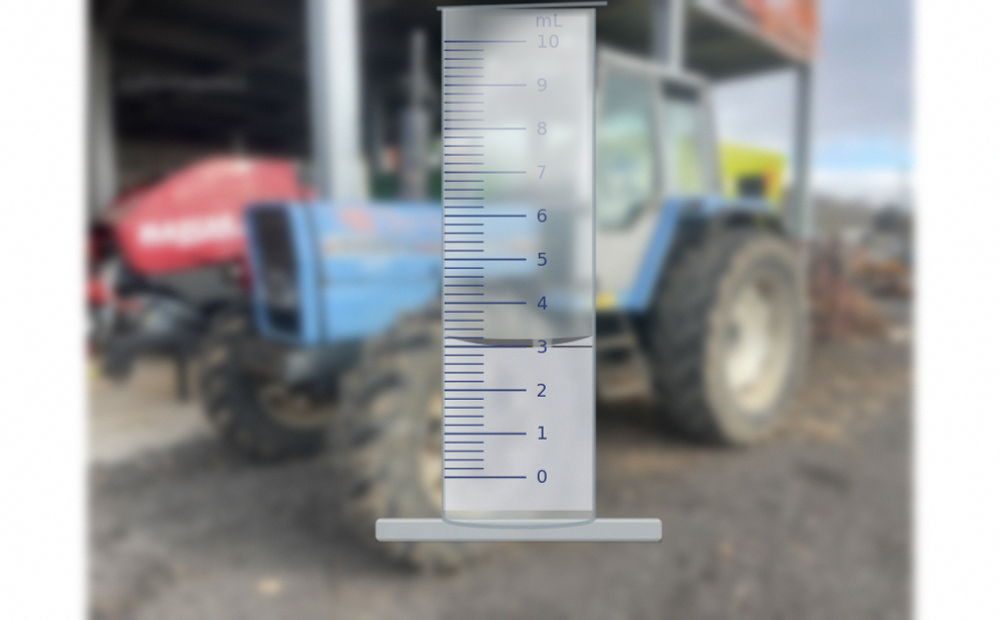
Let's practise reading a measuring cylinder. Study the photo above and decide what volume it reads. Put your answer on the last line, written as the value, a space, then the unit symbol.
3 mL
